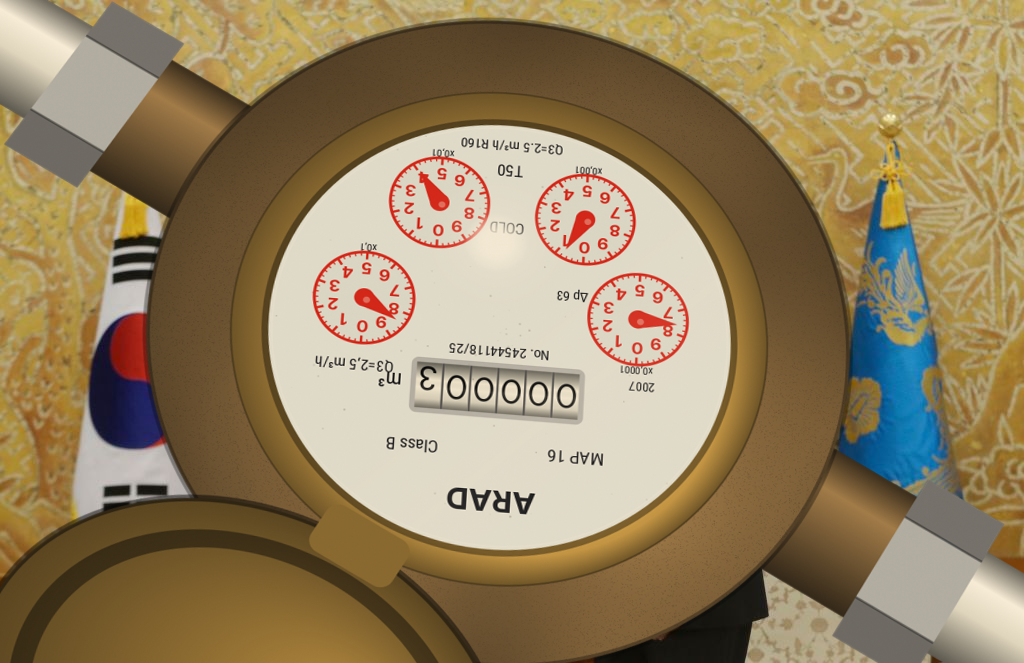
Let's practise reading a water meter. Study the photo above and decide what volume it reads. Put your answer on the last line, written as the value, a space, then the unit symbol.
2.8407 m³
